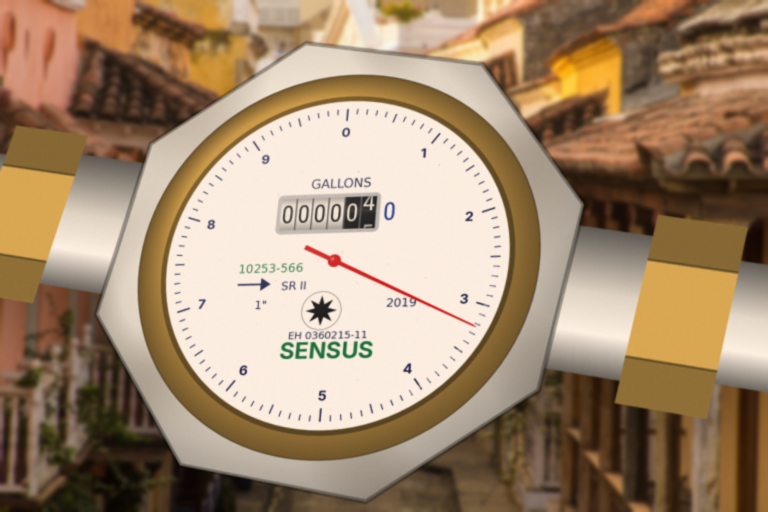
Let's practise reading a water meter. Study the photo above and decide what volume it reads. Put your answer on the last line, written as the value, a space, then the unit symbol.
43.2 gal
